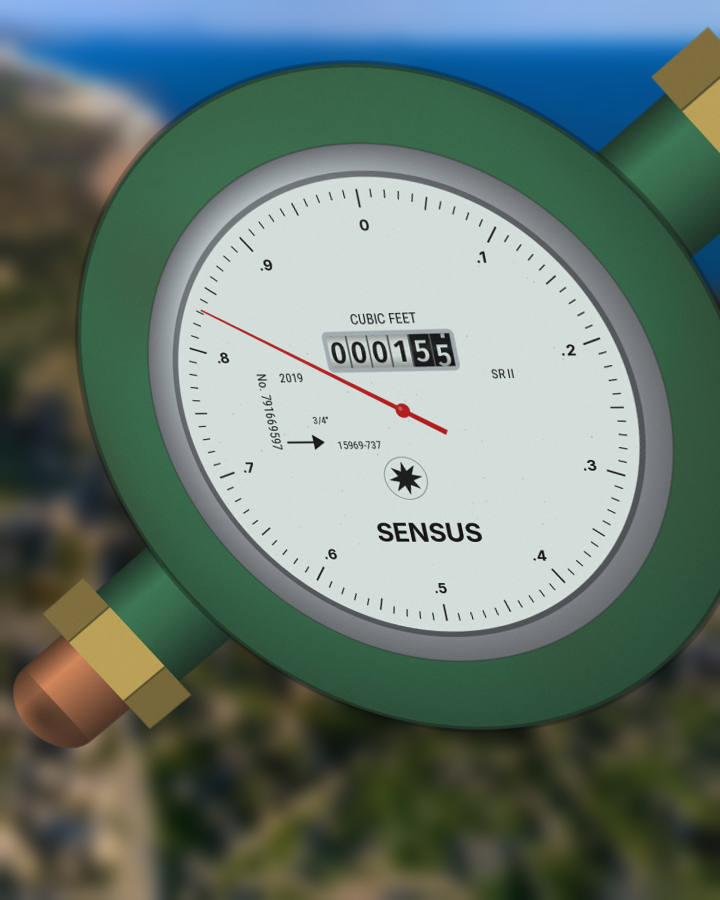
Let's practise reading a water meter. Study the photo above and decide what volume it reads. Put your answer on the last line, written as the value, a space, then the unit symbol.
154.83 ft³
